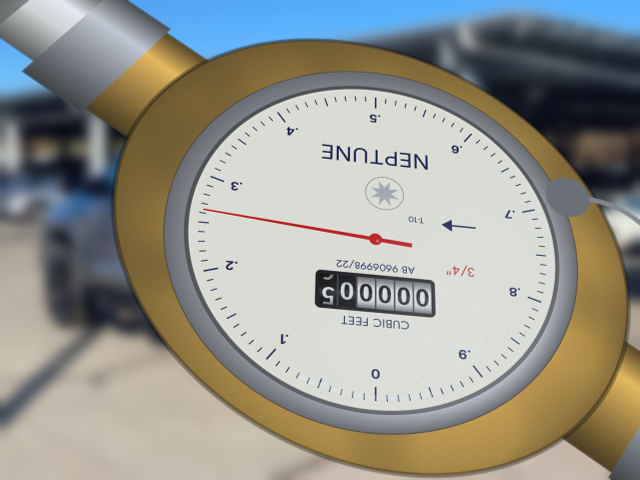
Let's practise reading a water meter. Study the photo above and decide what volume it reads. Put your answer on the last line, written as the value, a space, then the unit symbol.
5.26 ft³
